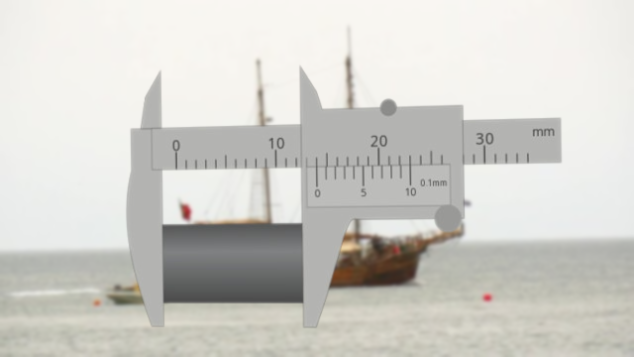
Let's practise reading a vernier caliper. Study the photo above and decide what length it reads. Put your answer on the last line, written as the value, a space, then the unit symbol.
14.0 mm
